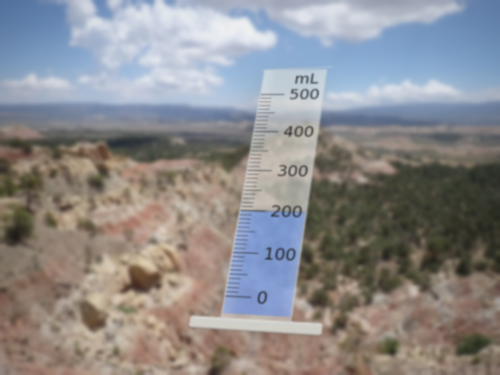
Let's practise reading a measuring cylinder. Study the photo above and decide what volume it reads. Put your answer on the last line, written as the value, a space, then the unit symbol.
200 mL
